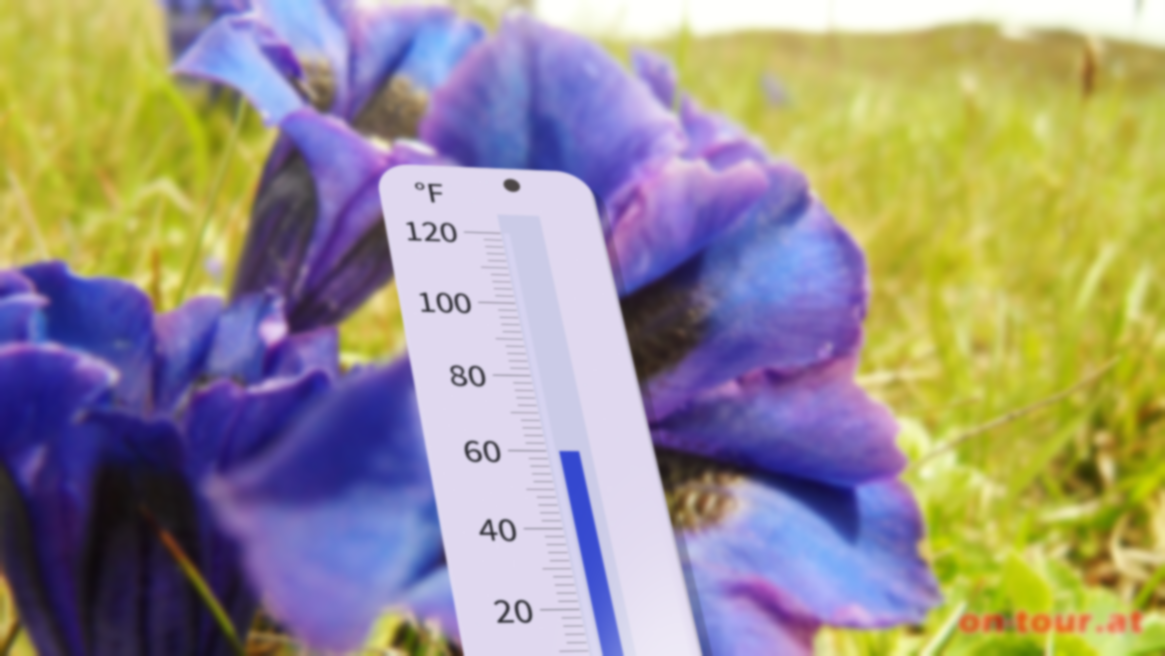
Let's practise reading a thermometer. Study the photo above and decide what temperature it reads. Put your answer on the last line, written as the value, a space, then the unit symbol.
60 °F
